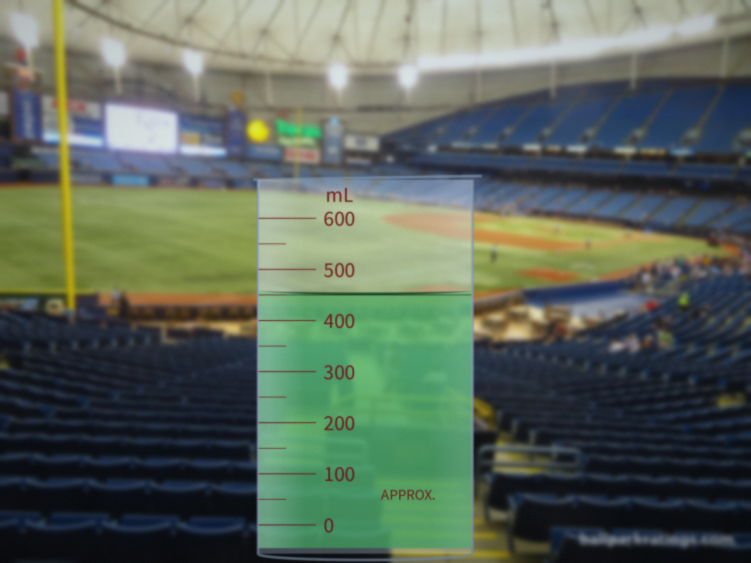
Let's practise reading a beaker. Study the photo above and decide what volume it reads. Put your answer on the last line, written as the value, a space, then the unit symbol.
450 mL
